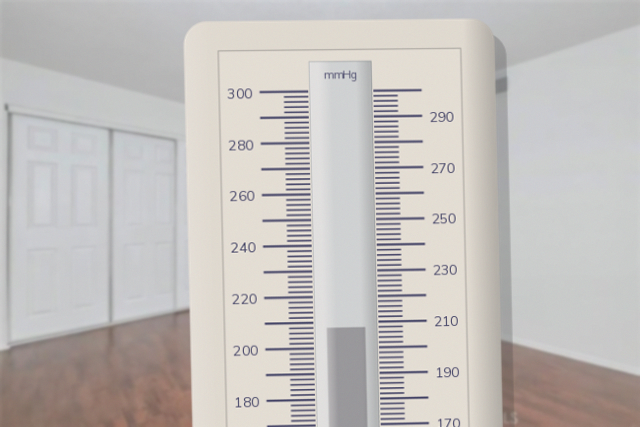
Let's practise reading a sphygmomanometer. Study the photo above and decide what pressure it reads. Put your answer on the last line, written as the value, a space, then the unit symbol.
208 mmHg
